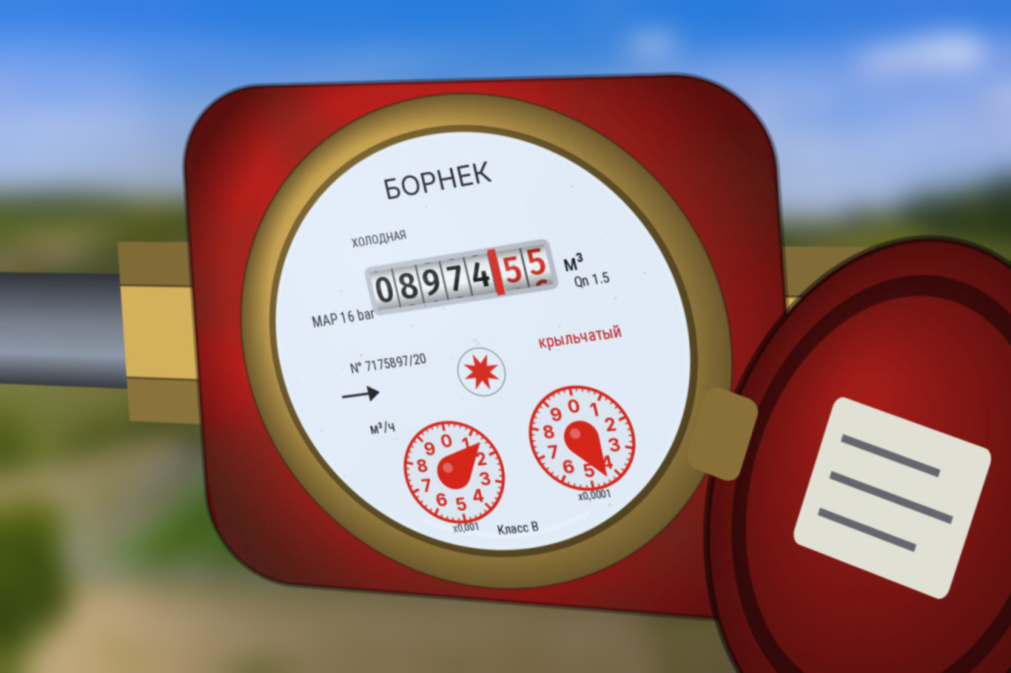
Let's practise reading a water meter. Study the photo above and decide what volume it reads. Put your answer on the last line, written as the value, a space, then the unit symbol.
8974.5514 m³
